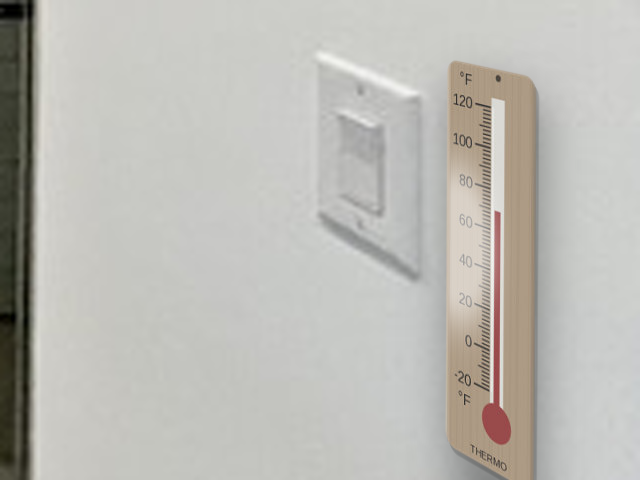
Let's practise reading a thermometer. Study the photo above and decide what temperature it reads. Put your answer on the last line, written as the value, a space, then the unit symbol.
70 °F
